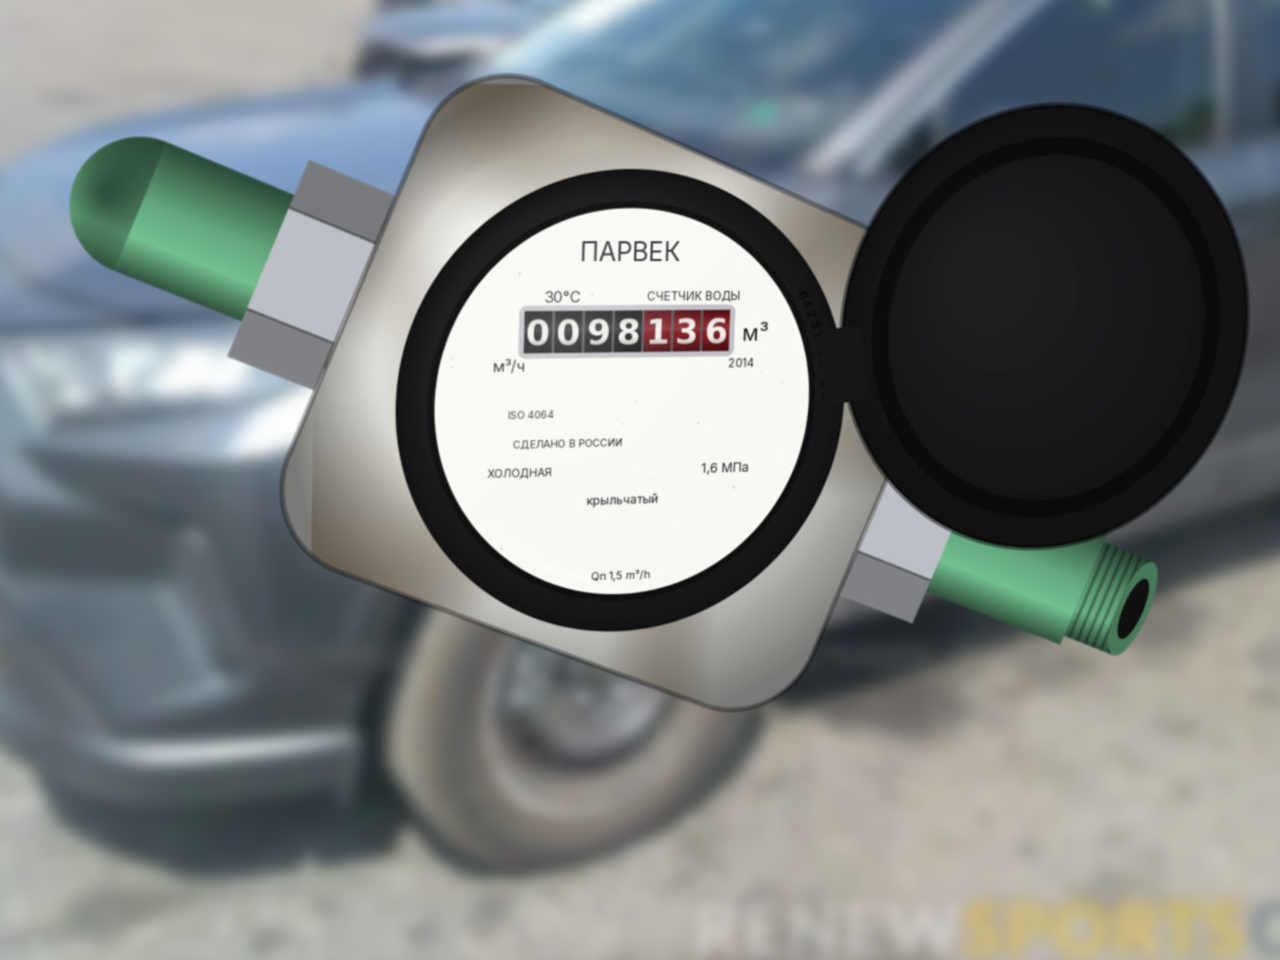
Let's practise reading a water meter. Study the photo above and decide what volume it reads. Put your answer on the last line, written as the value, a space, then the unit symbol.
98.136 m³
